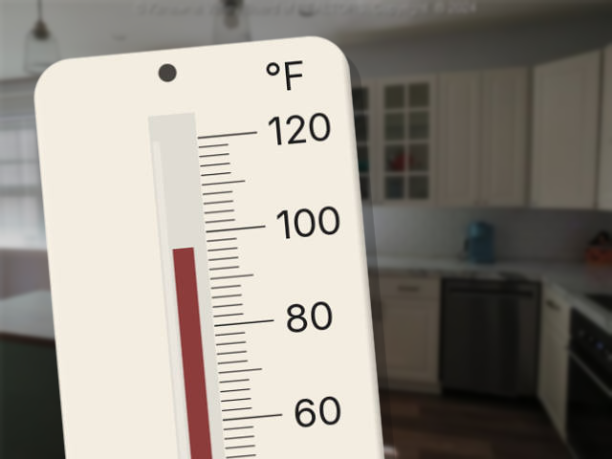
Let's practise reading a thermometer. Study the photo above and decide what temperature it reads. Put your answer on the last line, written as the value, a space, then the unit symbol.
97 °F
